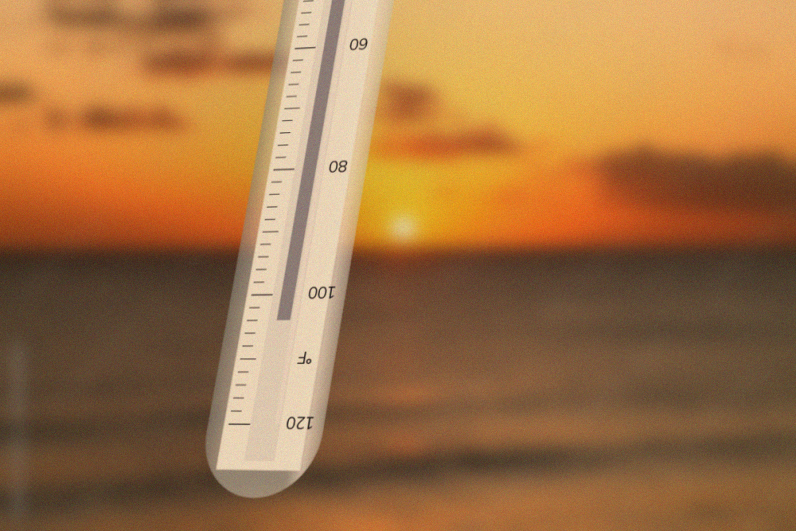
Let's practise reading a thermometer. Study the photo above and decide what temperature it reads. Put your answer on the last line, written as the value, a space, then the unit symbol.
104 °F
